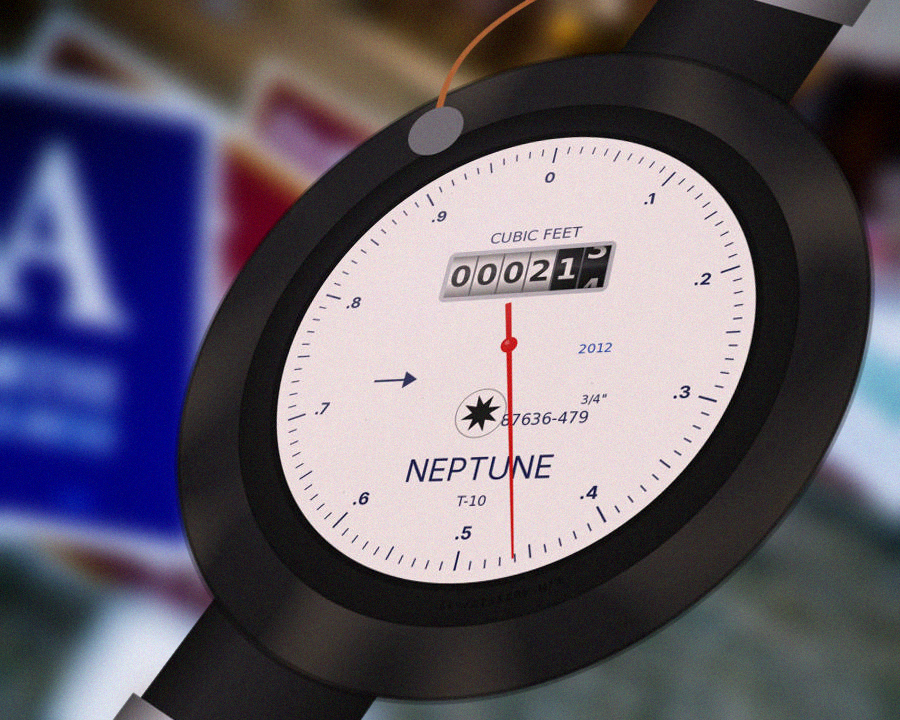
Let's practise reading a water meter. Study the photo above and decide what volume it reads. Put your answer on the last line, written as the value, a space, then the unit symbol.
213.46 ft³
